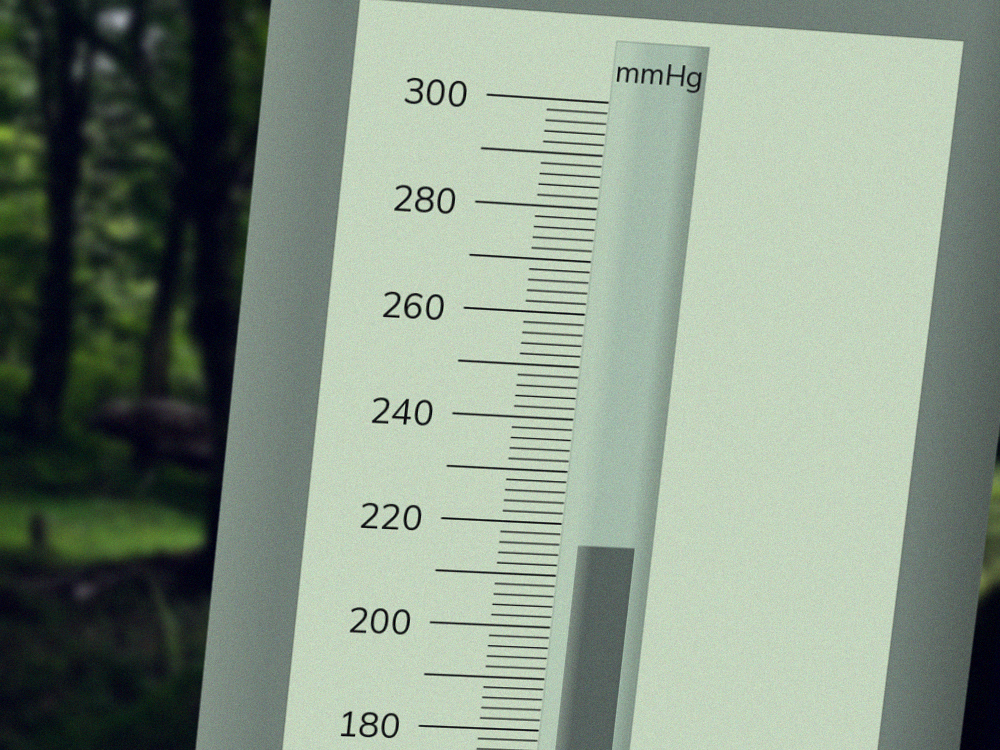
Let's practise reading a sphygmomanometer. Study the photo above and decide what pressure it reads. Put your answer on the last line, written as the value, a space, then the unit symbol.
216 mmHg
